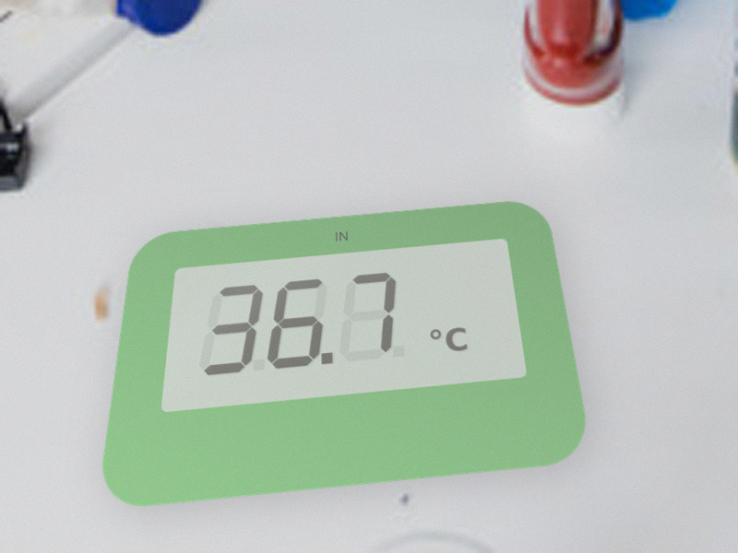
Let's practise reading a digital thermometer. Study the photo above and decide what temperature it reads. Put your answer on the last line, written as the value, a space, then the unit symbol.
36.7 °C
